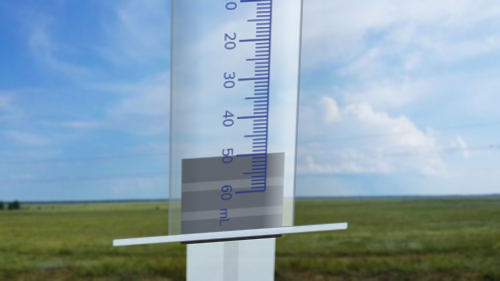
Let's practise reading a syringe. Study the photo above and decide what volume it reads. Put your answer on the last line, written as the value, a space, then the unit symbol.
50 mL
